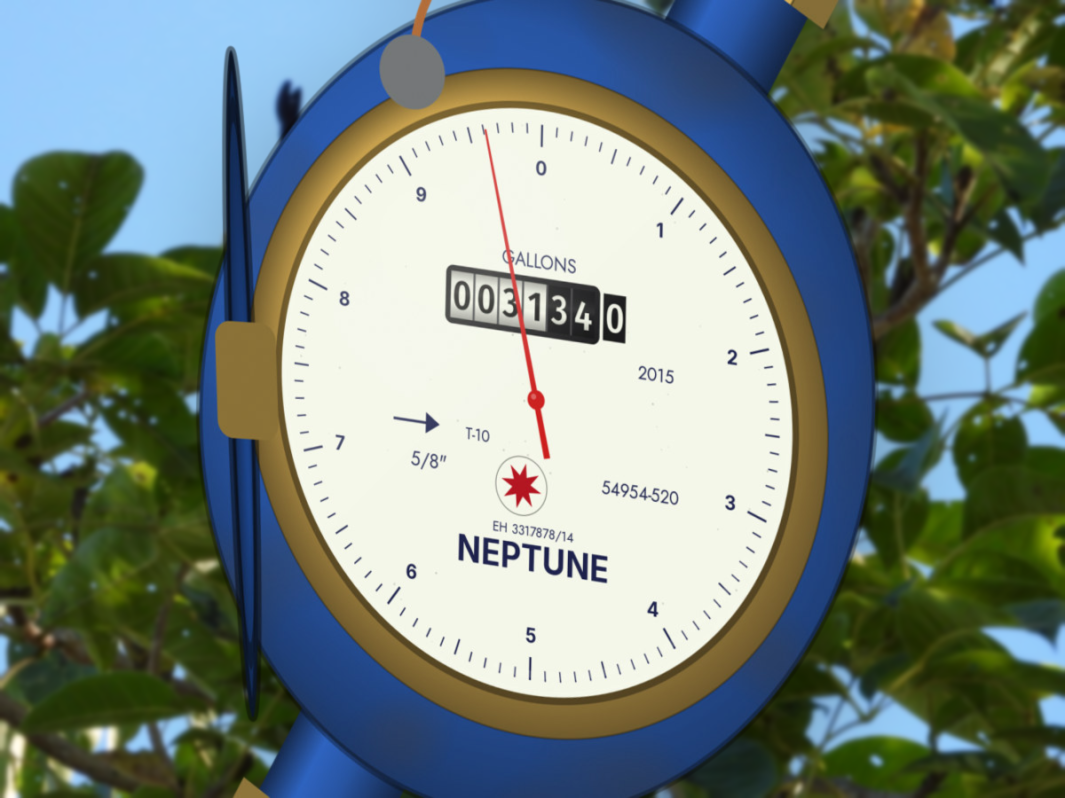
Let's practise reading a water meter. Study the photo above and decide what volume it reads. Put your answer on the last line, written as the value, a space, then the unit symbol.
31339.6 gal
